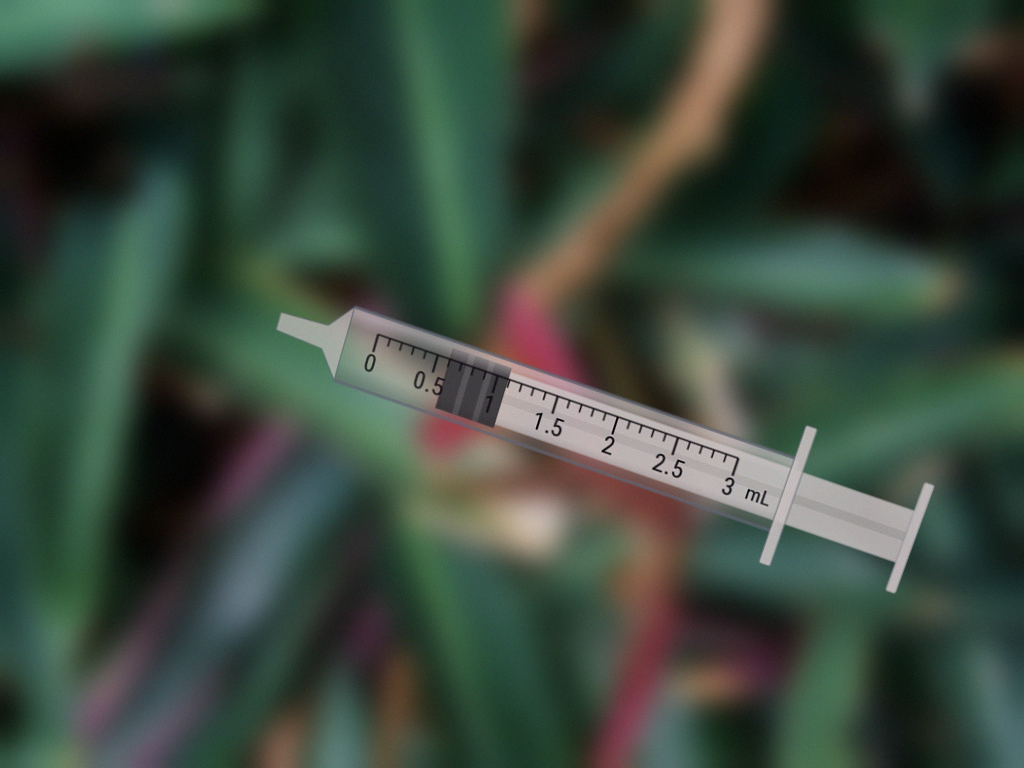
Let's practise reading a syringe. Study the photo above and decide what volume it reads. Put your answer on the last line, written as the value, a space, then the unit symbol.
0.6 mL
